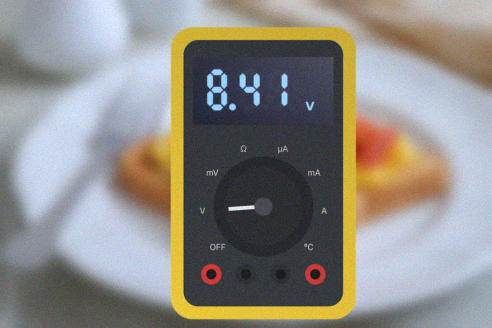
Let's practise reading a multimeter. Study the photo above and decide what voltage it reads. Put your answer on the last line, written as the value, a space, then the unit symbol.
8.41 V
